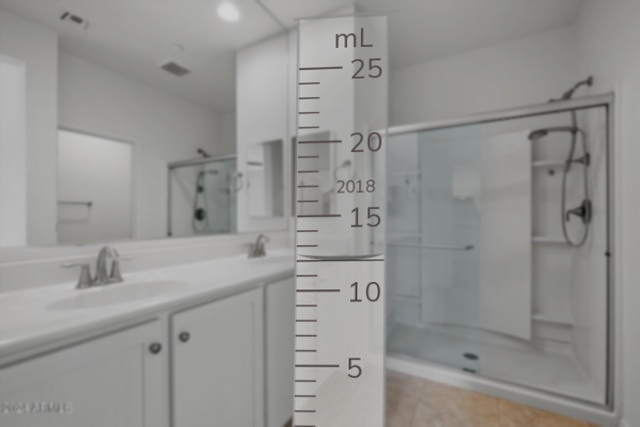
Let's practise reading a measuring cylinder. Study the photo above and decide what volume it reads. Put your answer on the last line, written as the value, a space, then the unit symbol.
12 mL
